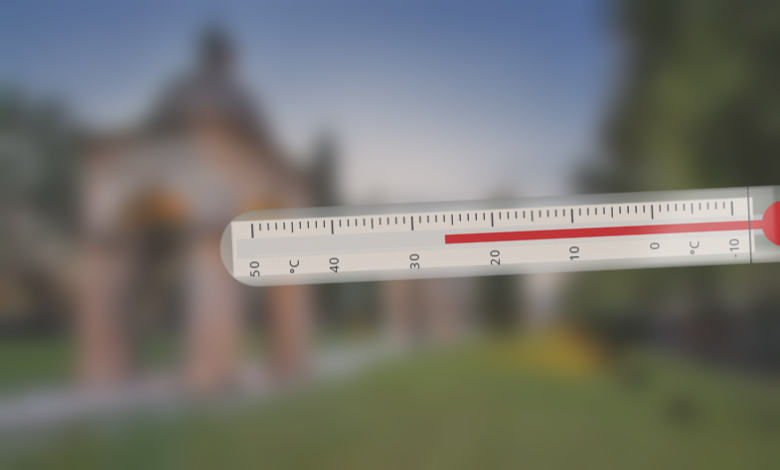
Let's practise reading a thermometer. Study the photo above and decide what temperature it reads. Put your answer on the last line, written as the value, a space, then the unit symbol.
26 °C
